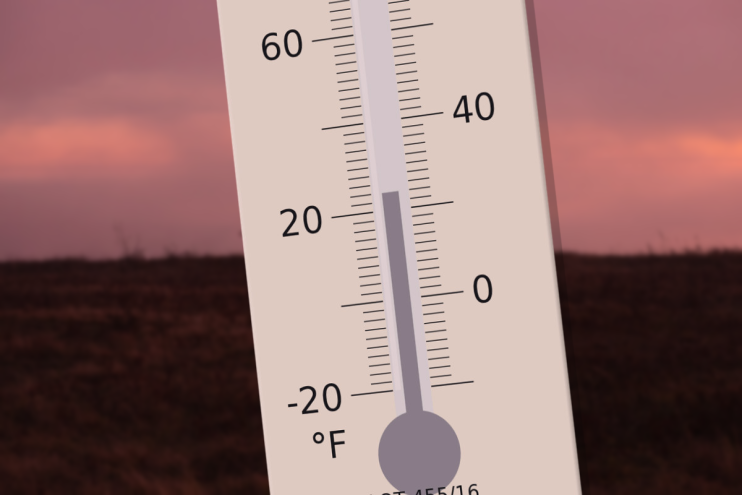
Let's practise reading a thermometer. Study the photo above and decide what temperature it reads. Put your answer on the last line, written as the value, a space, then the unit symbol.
24 °F
